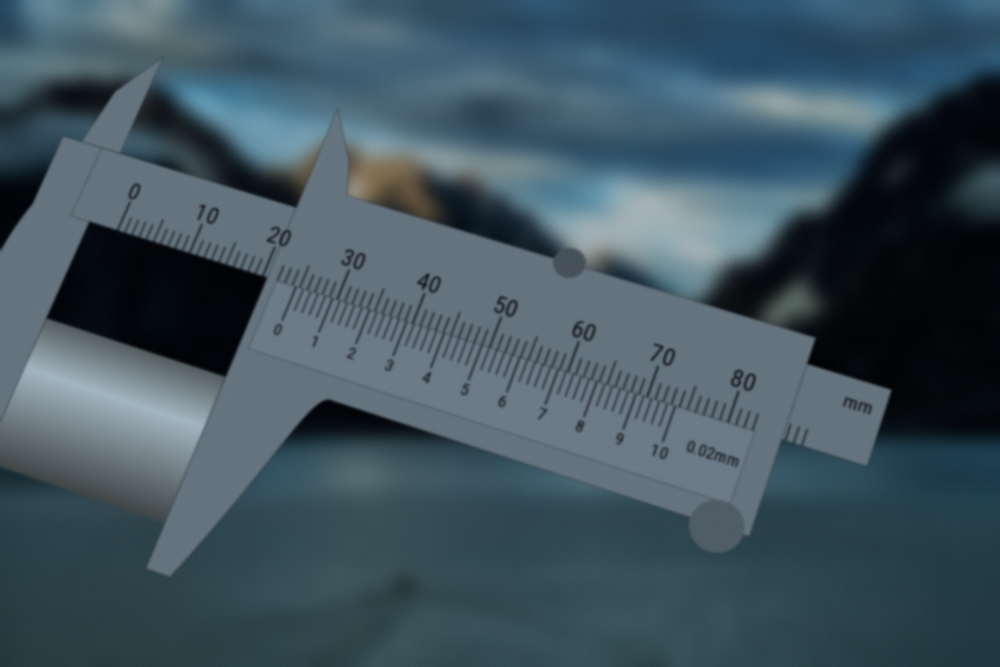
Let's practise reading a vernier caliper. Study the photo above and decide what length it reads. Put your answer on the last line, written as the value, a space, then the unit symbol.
24.5 mm
